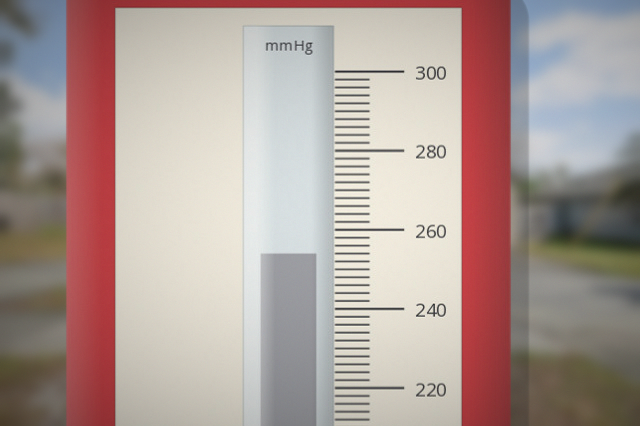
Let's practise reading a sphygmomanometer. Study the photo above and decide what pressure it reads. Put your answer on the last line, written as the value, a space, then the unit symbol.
254 mmHg
